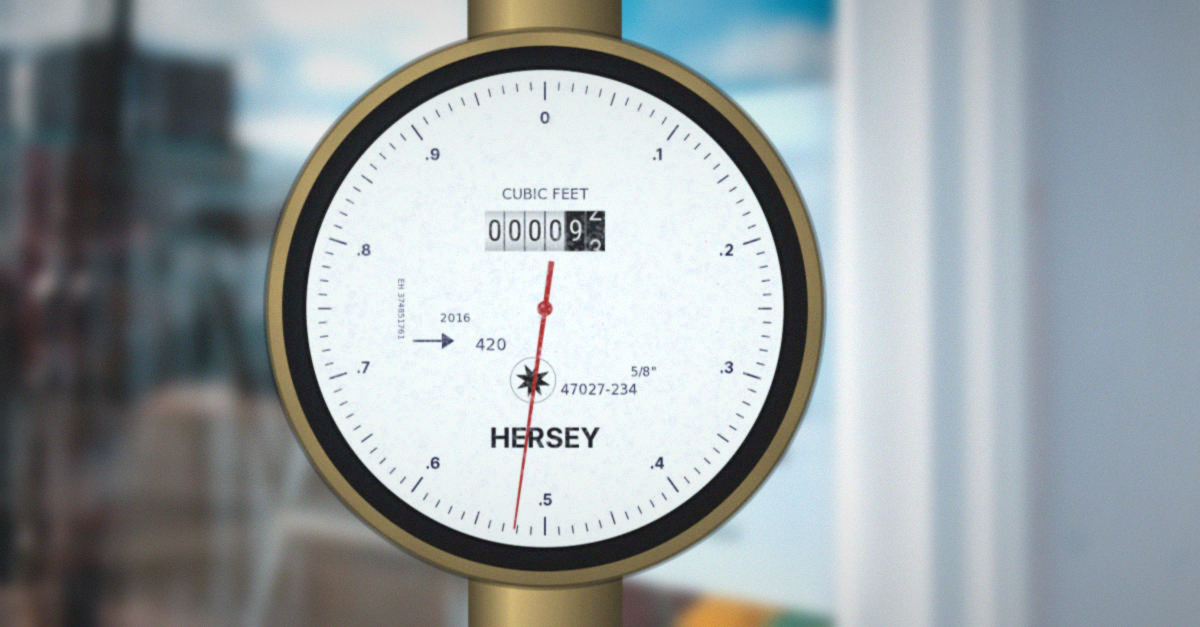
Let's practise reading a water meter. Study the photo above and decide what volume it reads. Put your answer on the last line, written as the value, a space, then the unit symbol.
92.52 ft³
